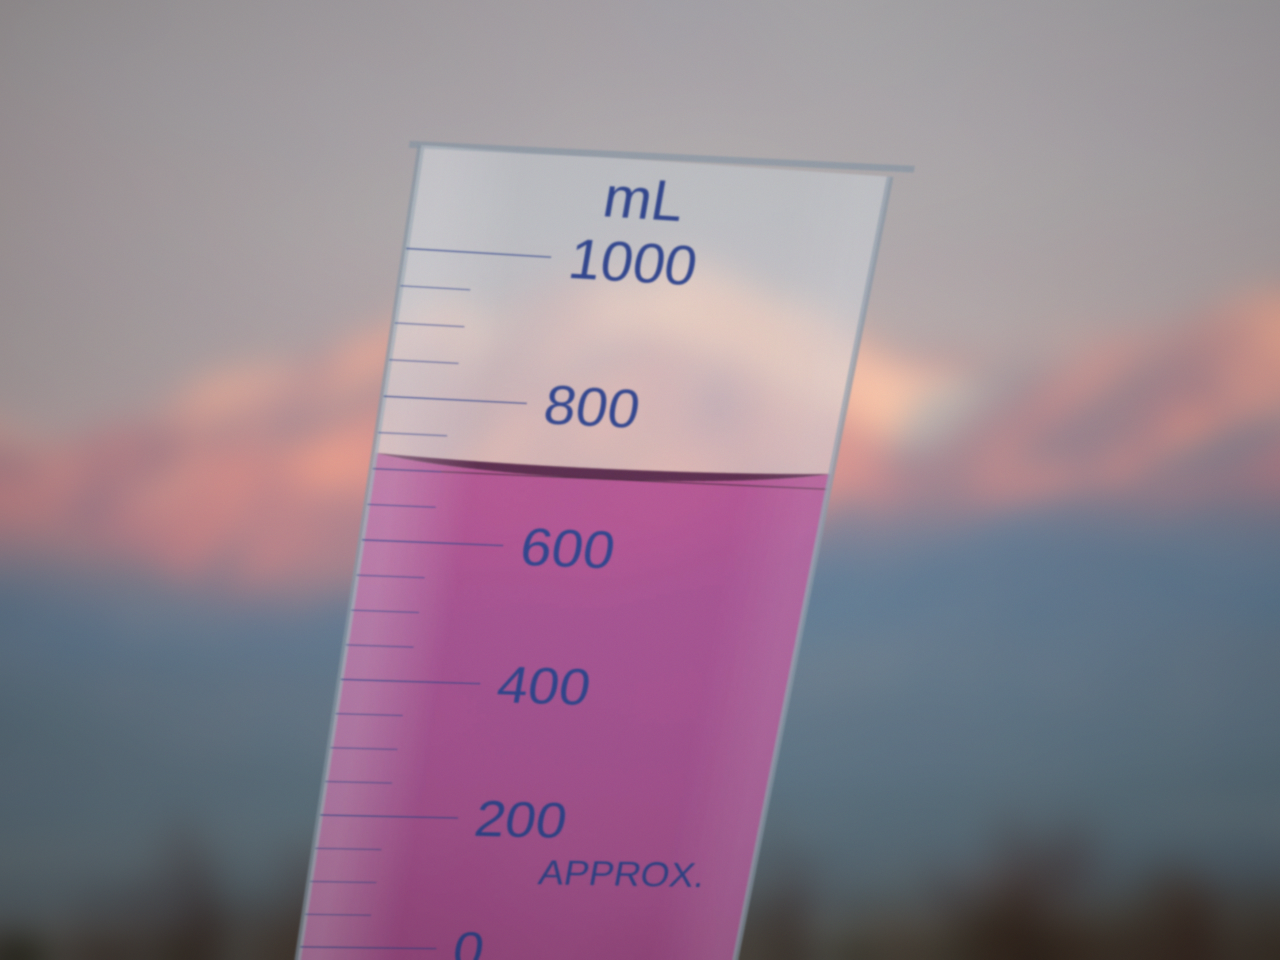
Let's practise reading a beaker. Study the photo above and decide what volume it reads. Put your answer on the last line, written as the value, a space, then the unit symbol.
700 mL
